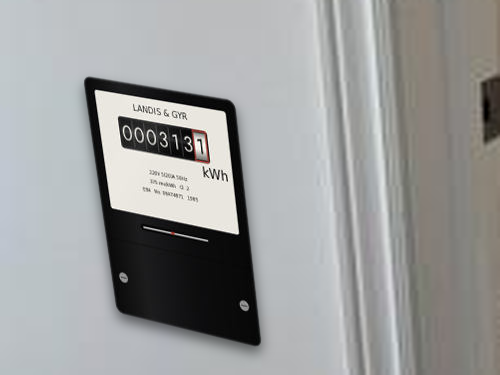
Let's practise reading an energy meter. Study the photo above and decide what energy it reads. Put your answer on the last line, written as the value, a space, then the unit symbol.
313.1 kWh
